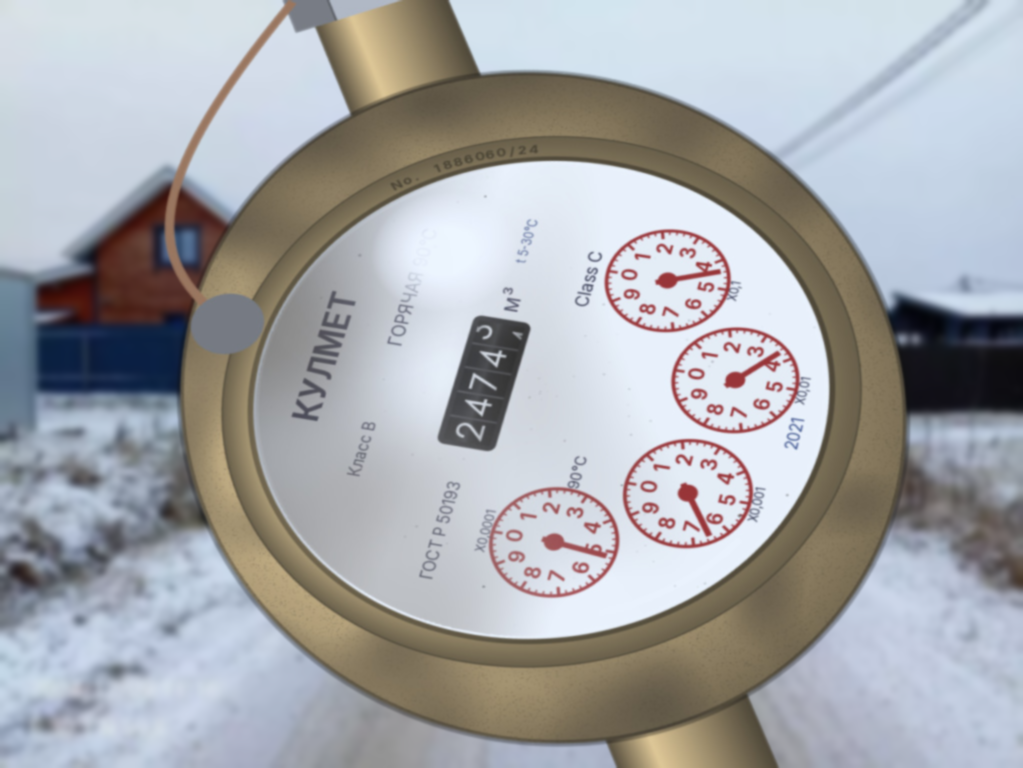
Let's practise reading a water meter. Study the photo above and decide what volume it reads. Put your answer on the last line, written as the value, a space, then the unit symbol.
24743.4365 m³
